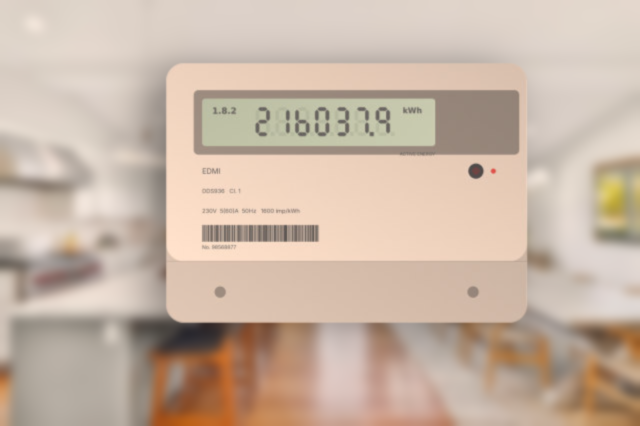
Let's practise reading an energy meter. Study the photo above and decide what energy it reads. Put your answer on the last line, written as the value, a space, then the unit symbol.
216037.9 kWh
